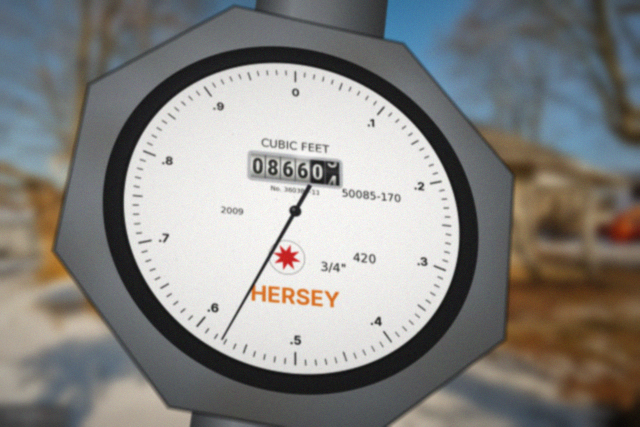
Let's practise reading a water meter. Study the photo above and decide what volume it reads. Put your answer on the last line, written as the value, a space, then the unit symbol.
86603.57 ft³
